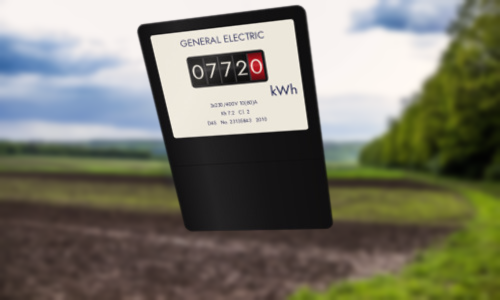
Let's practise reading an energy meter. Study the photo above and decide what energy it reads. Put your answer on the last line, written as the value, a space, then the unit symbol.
772.0 kWh
